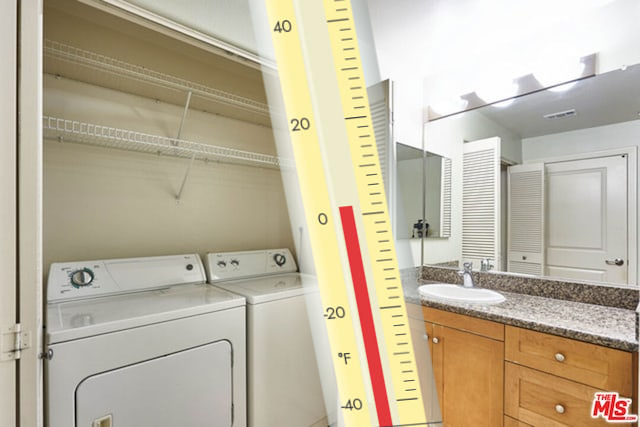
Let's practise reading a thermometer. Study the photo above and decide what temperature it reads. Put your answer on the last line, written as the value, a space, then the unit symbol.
2 °F
